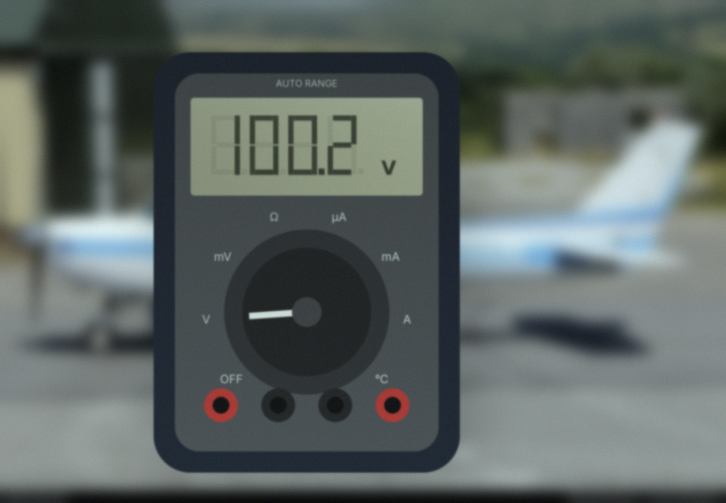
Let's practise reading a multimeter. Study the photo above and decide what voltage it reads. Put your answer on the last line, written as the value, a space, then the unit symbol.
100.2 V
